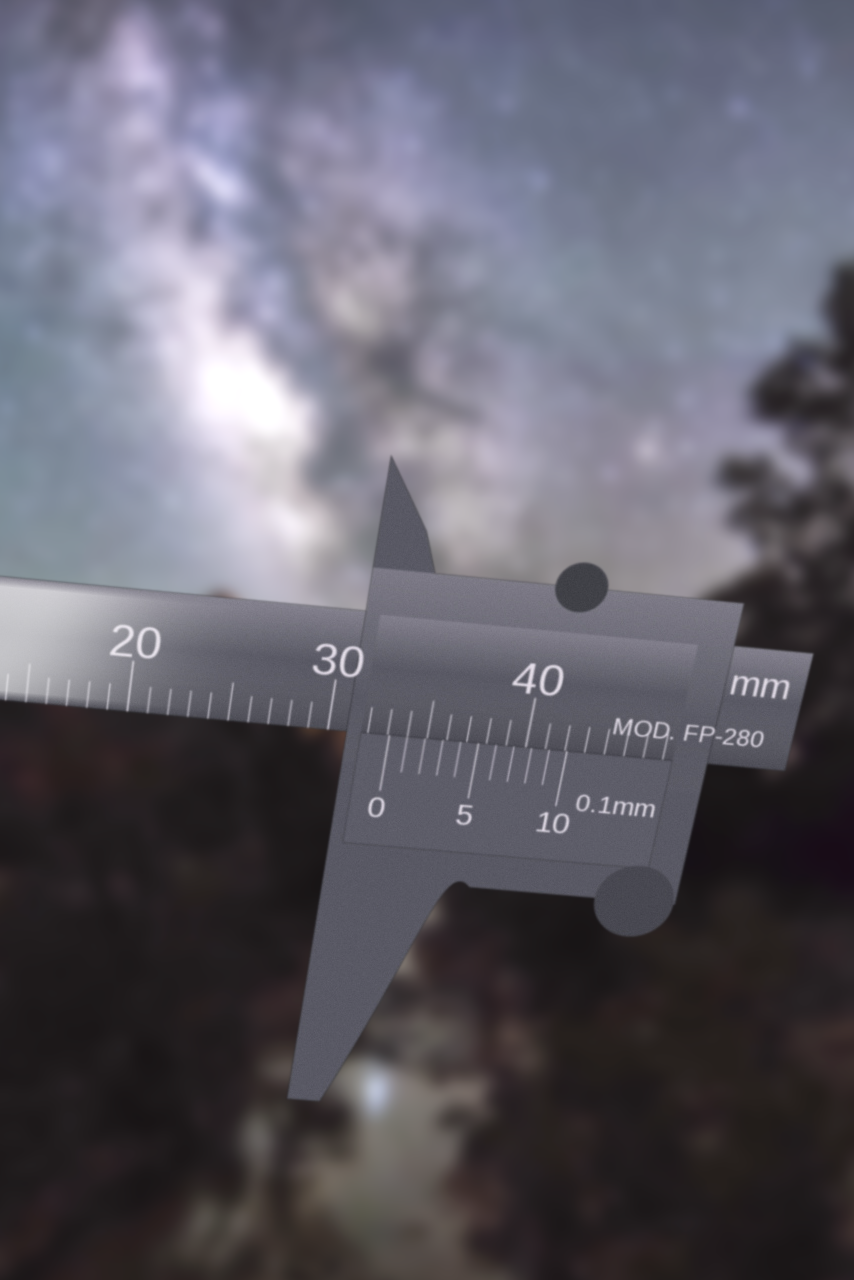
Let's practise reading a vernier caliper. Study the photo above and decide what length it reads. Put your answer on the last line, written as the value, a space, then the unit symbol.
33.1 mm
